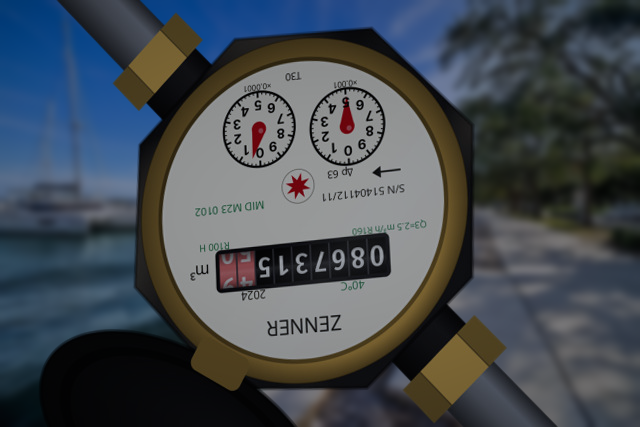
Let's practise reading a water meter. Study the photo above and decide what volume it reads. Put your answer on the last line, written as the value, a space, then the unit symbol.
867315.4950 m³
